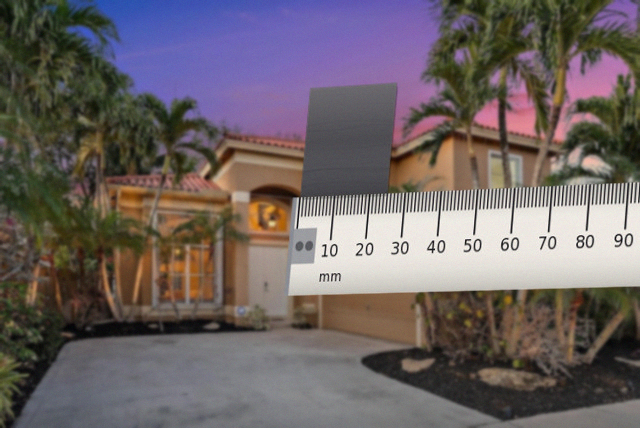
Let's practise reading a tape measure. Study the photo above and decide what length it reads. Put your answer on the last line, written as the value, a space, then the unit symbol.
25 mm
